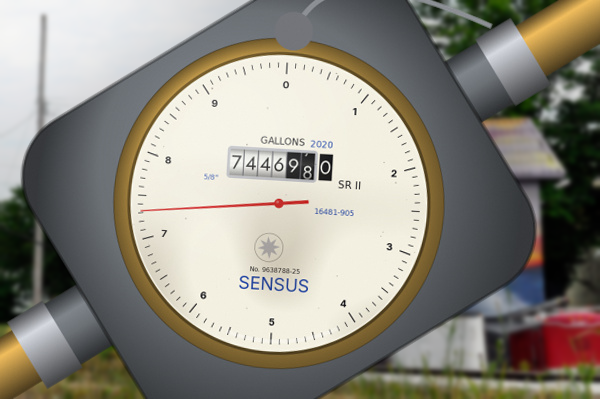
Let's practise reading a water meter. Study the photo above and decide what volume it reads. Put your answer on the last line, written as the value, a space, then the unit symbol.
7446977.3 gal
